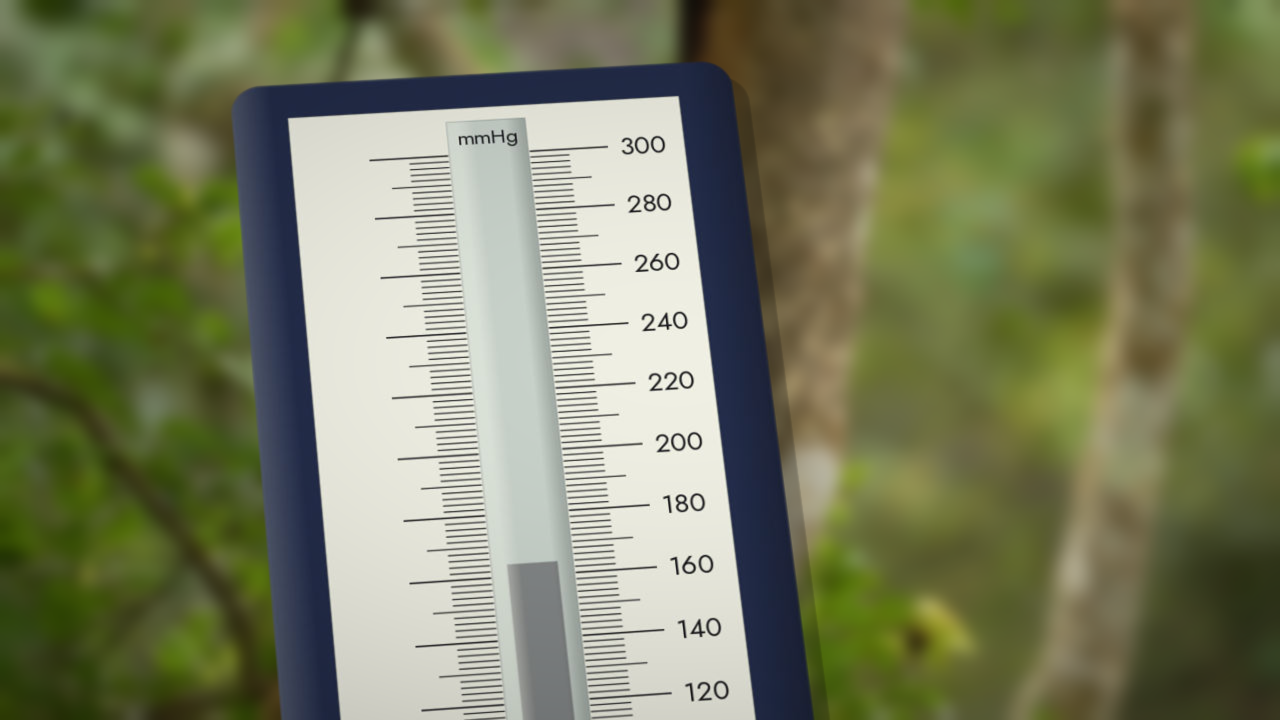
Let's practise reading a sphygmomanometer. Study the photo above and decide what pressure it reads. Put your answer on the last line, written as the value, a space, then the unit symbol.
164 mmHg
